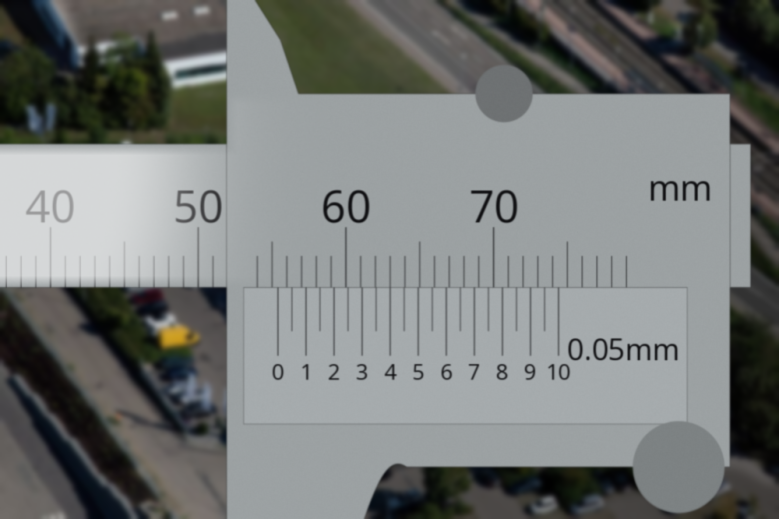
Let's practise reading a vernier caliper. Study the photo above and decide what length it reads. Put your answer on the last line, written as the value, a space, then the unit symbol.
55.4 mm
